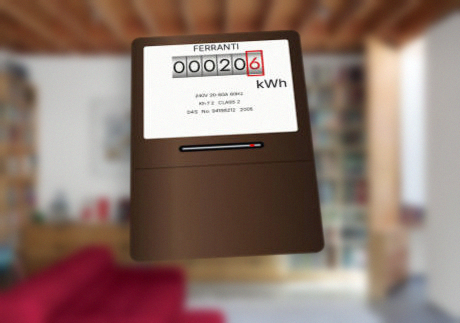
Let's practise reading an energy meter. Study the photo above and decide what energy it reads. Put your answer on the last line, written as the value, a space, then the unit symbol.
20.6 kWh
